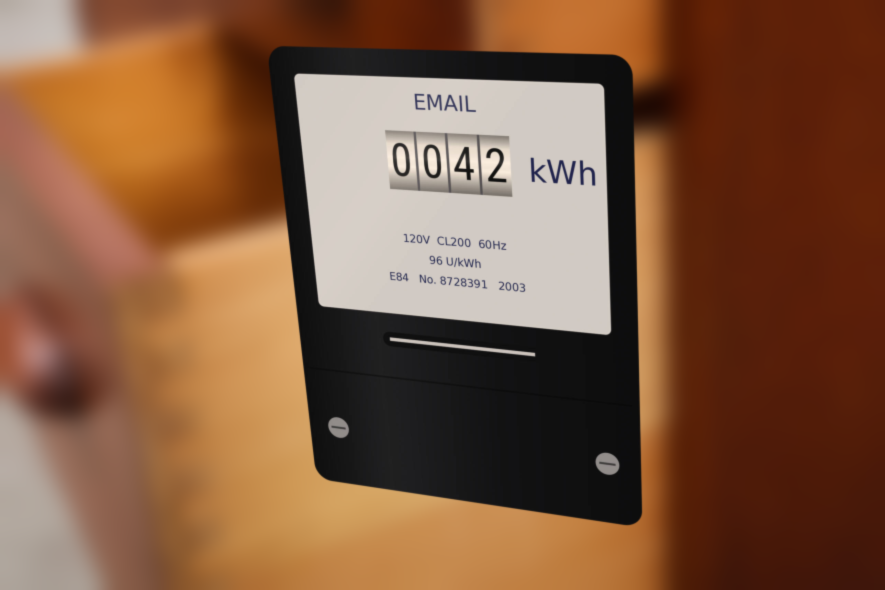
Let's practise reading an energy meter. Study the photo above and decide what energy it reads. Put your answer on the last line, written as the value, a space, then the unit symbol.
42 kWh
